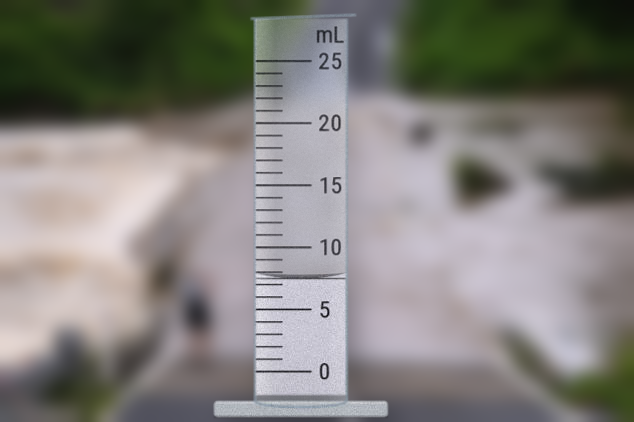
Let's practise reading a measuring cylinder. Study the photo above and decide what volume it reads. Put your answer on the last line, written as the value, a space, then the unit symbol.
7.5 mL
